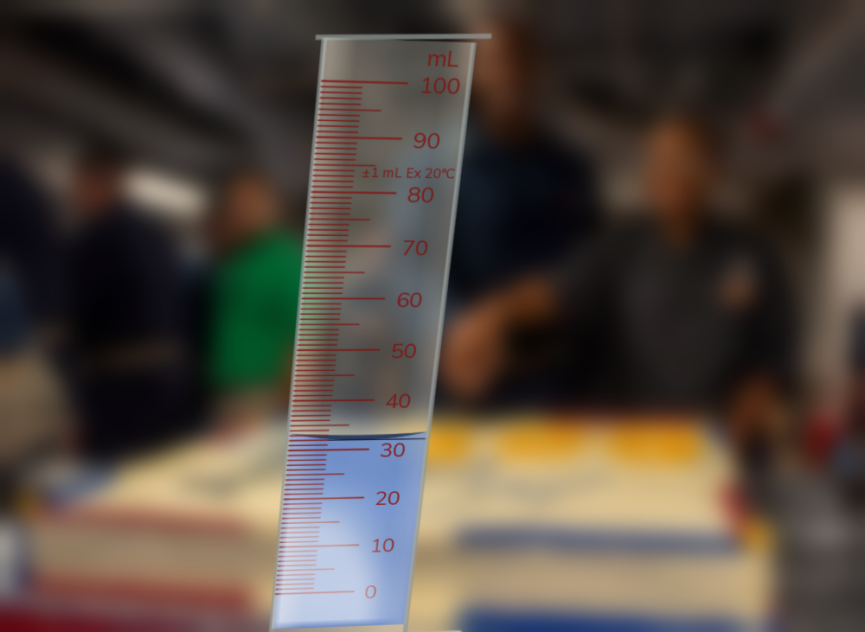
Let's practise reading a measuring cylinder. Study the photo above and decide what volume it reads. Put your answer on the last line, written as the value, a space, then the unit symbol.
32 mL
